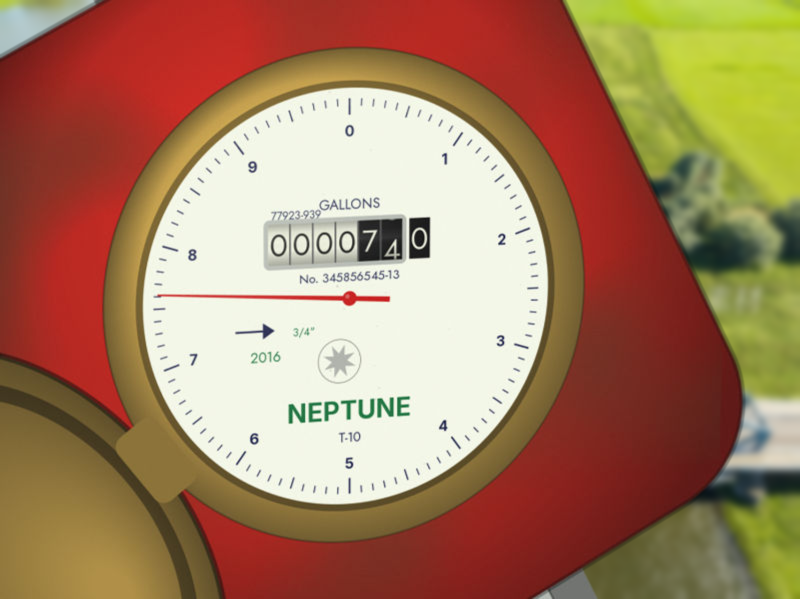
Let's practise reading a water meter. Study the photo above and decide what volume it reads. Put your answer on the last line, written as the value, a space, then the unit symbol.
737.6 gal
